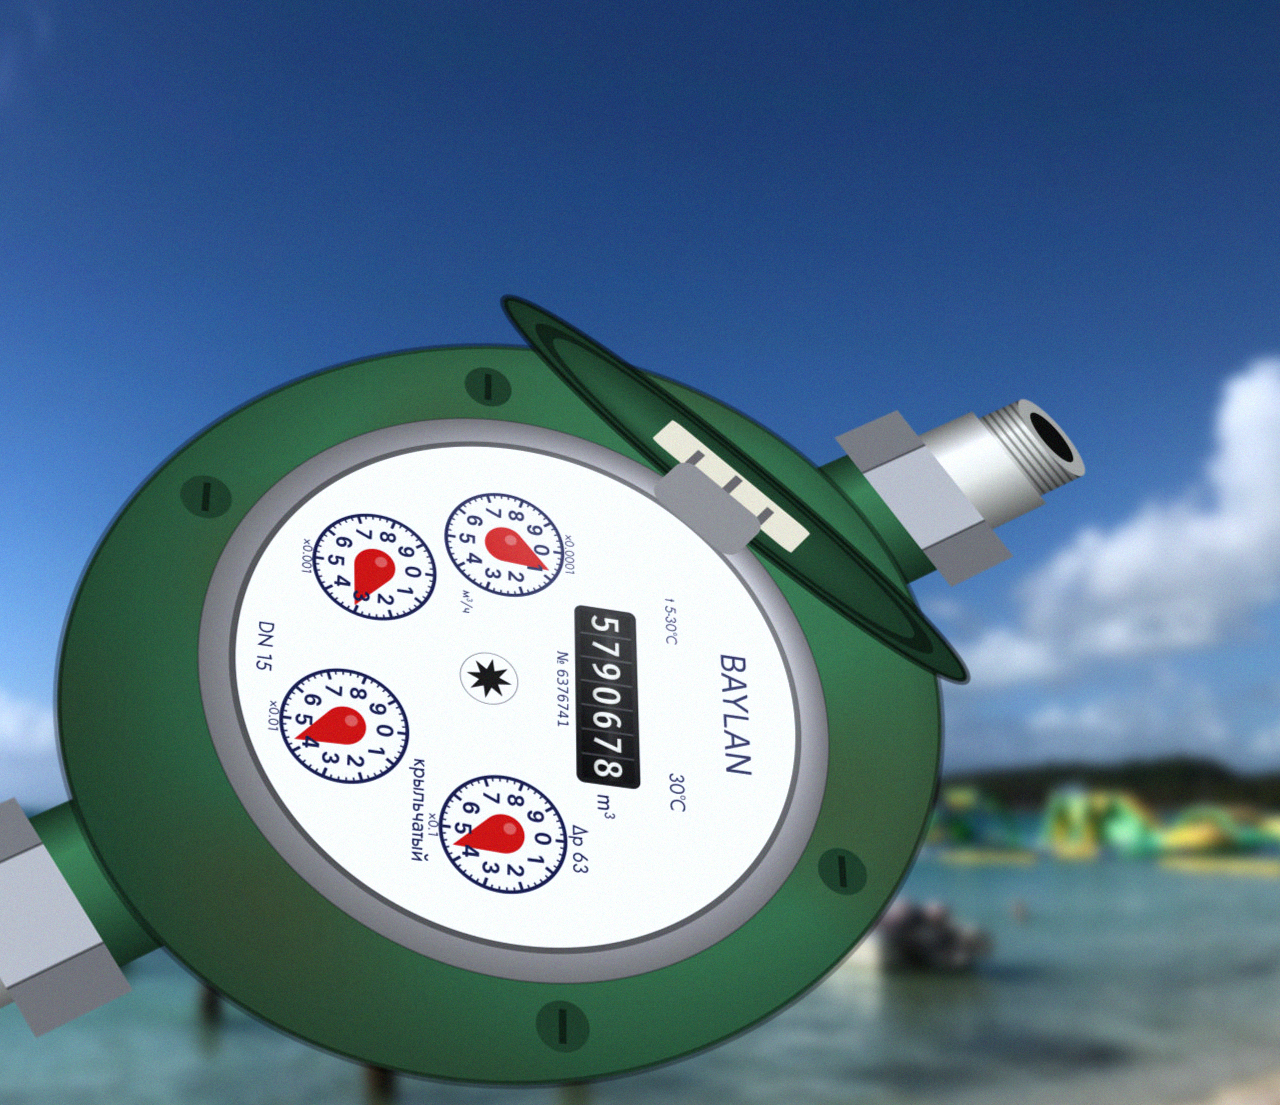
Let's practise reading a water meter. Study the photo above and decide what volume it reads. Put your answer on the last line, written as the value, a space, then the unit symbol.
5790678.4430 m³
